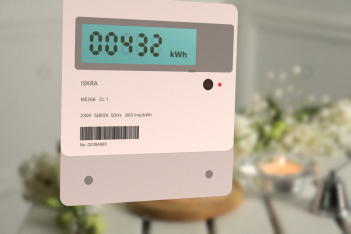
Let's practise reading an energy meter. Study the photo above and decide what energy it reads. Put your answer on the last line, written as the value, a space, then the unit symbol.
432 kWh
